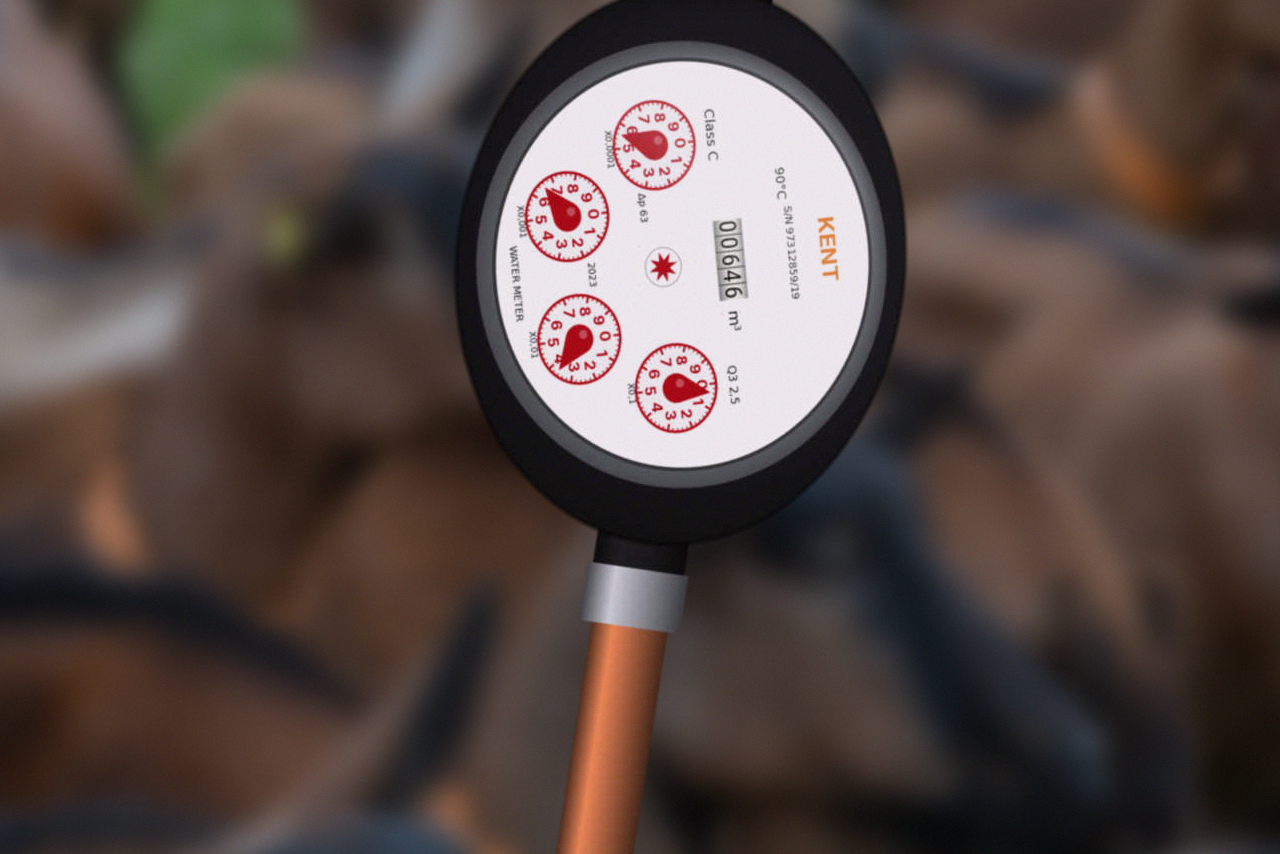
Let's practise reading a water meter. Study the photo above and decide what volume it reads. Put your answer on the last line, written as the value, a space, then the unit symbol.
646.0365 m³
